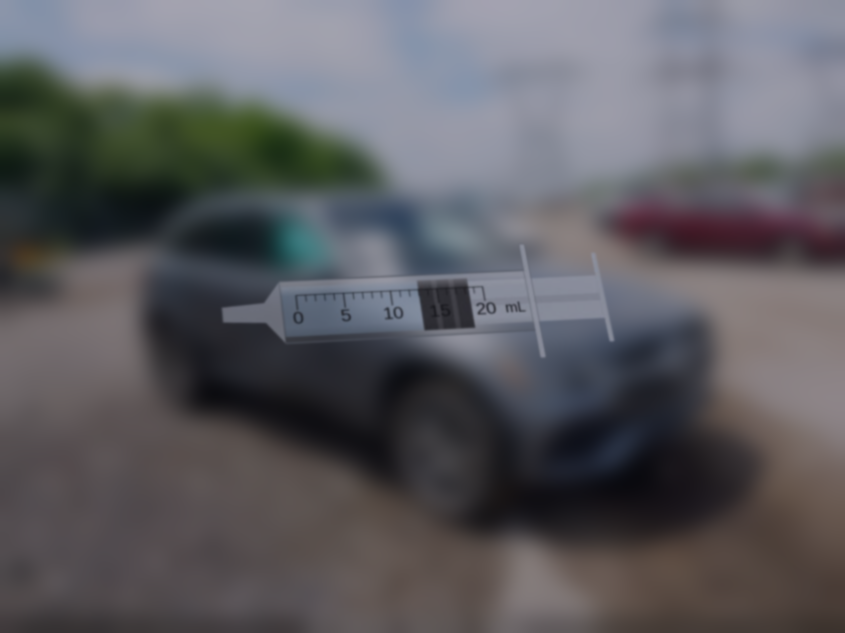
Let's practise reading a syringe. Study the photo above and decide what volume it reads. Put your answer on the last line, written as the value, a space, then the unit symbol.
13 mL
